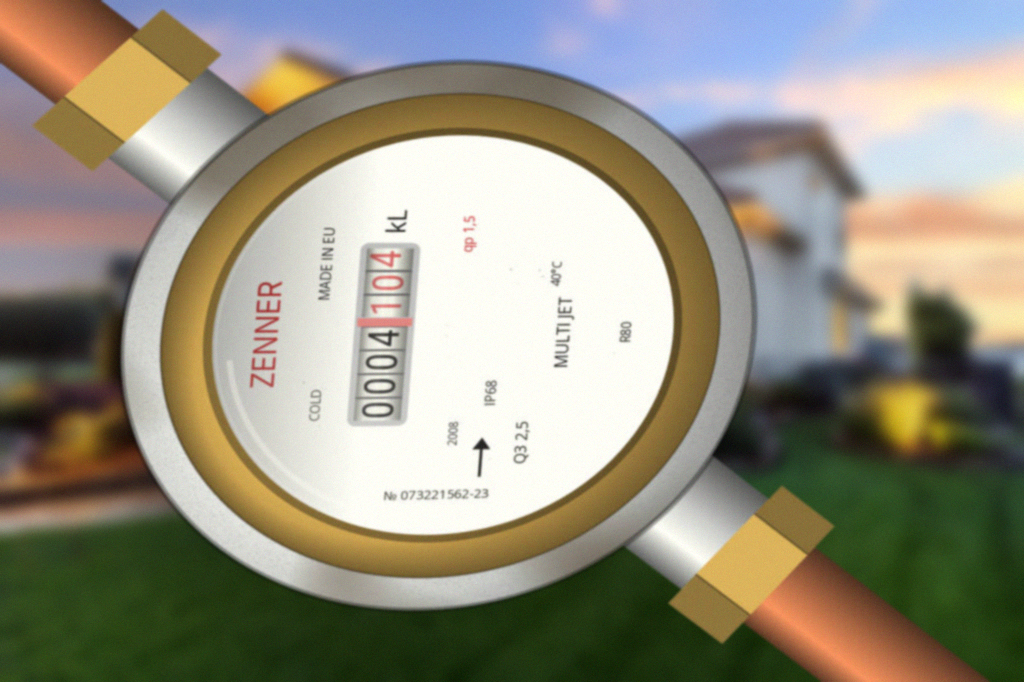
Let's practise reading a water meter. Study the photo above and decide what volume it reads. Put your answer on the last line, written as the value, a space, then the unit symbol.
4.104 kL
